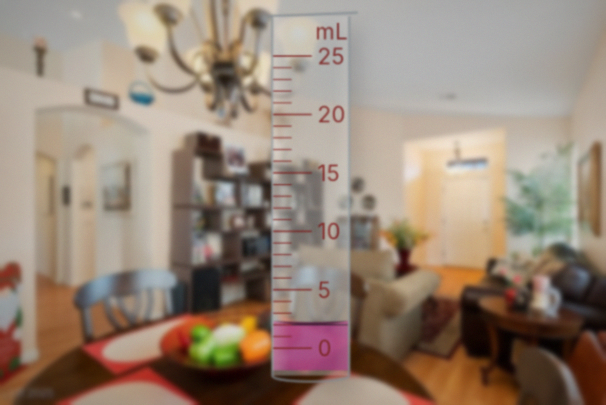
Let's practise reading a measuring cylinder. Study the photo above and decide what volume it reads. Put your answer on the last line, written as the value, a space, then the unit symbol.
2 mL
